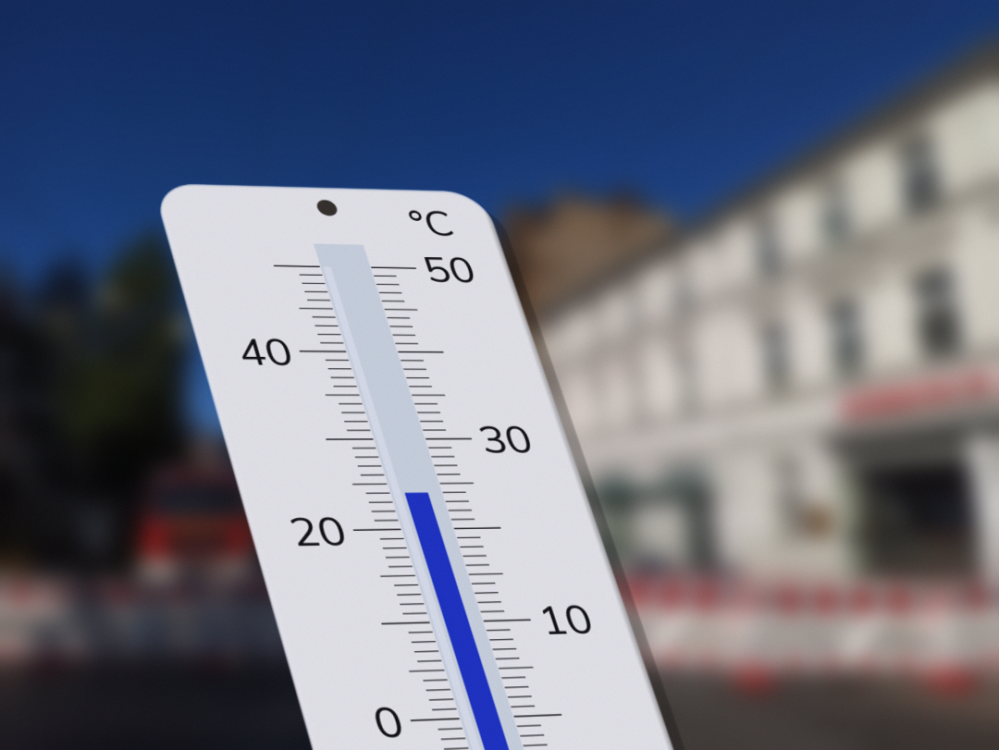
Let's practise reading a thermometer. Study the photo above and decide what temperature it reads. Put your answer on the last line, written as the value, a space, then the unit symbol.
24 °C
